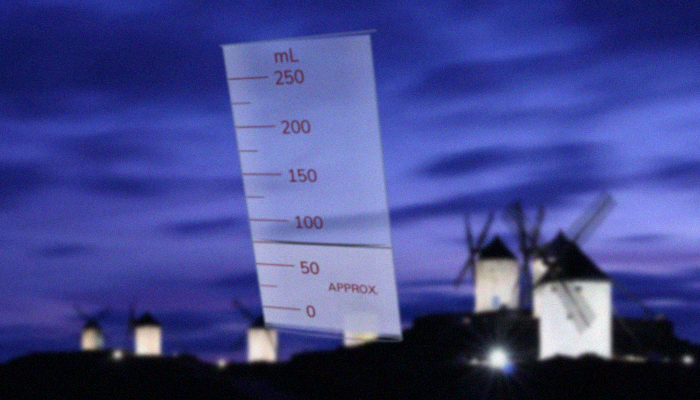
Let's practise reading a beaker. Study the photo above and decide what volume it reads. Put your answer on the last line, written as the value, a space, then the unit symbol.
75 mL
